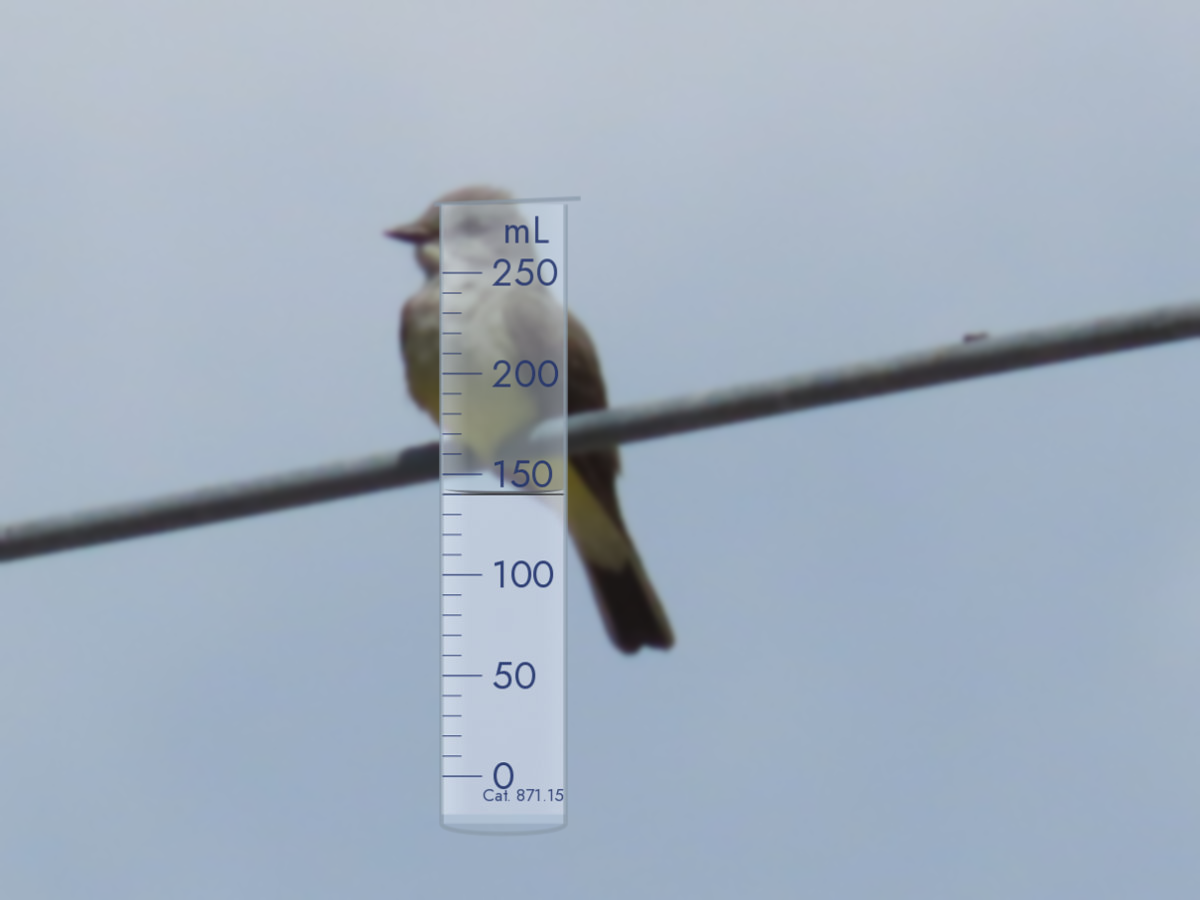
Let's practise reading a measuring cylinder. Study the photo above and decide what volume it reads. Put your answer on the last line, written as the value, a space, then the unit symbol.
140 mL
